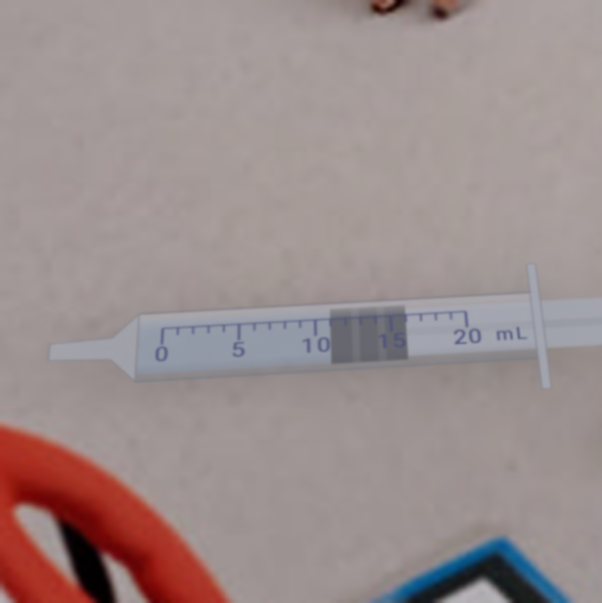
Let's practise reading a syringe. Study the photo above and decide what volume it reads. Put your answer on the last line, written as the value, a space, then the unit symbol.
11 mL
